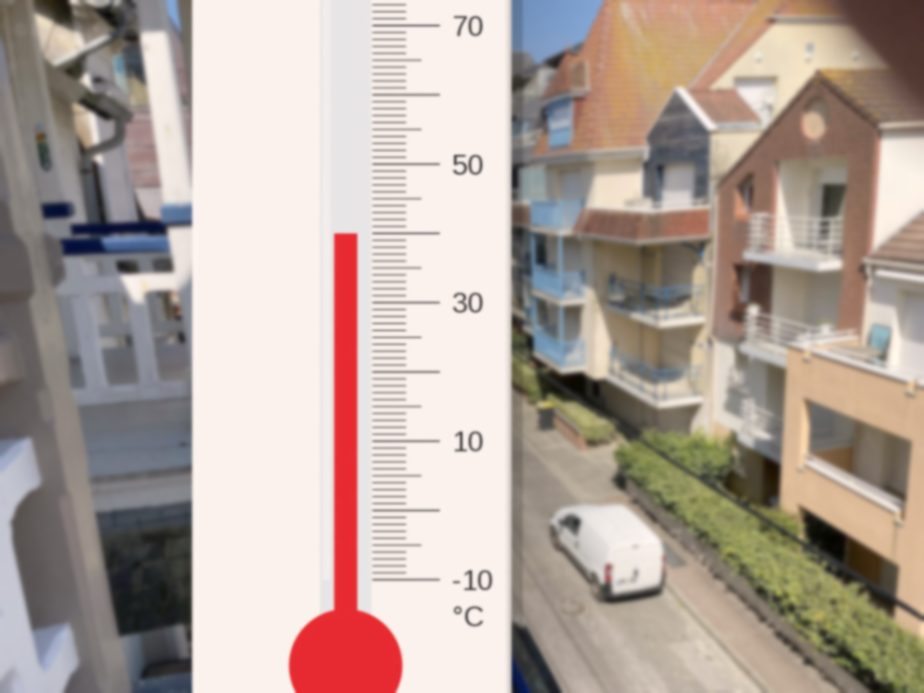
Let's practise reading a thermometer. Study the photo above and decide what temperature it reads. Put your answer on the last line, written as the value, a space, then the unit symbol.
40 °C
